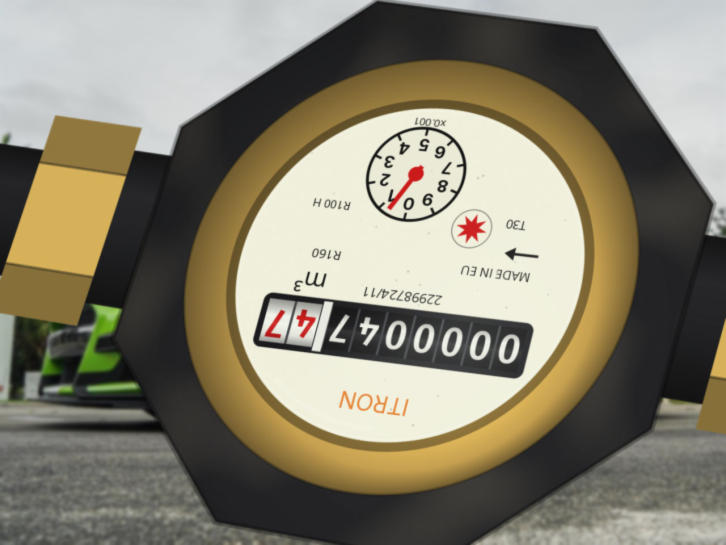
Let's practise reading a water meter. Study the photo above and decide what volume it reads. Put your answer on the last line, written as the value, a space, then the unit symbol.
47.470 m³
